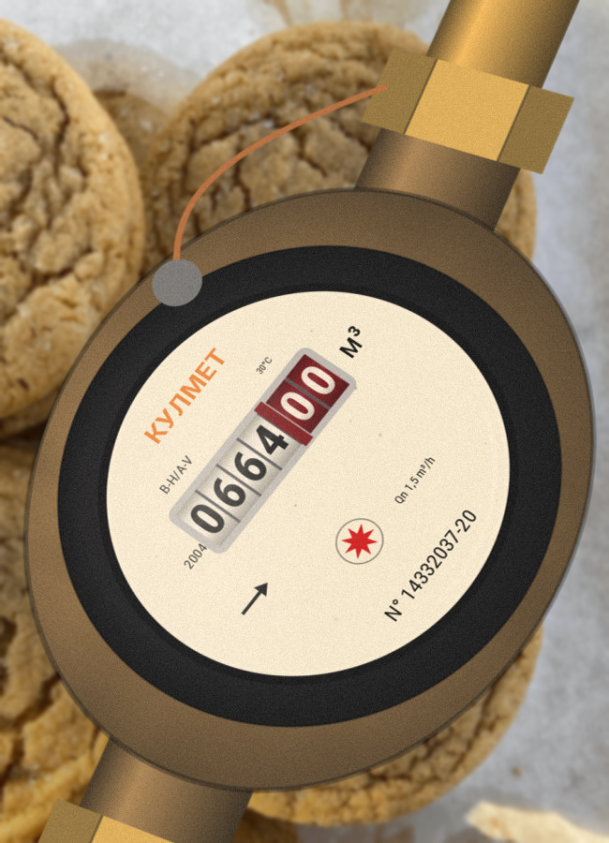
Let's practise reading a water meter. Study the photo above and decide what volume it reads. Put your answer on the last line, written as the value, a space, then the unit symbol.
664.00 m³
